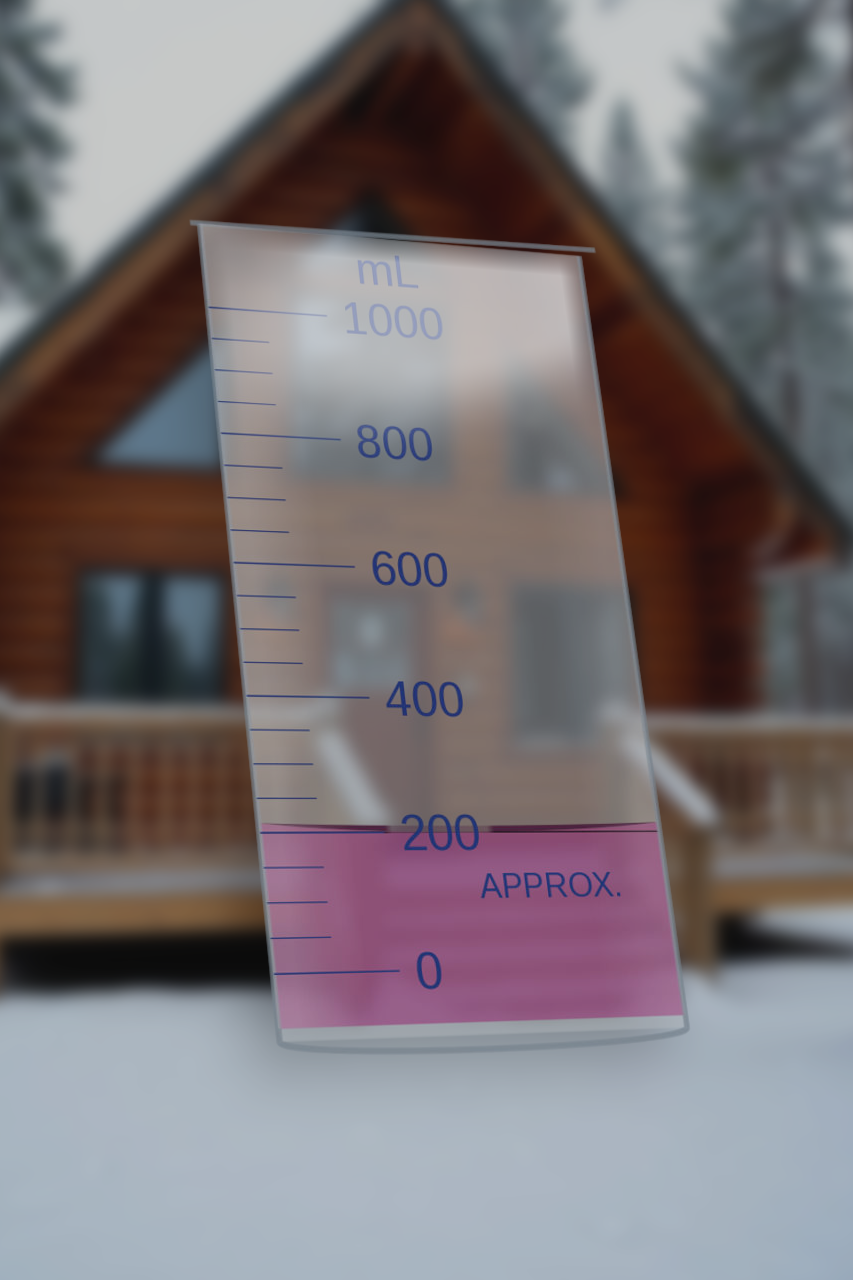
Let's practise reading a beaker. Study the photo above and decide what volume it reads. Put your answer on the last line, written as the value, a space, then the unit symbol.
200 mL
